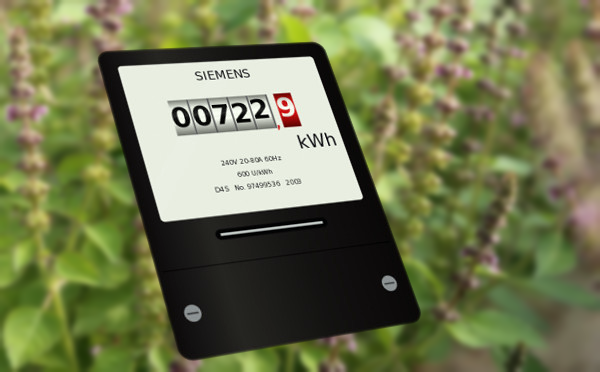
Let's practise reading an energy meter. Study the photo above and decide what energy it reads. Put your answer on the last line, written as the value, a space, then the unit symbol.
722.9 kWh
